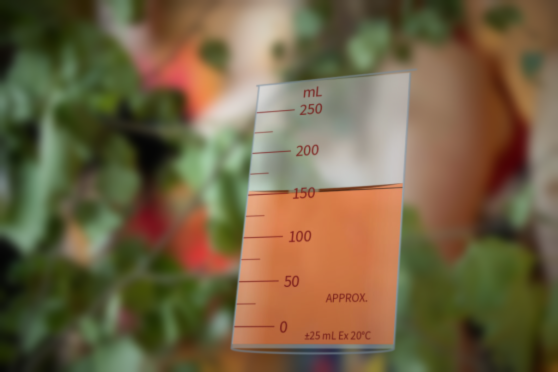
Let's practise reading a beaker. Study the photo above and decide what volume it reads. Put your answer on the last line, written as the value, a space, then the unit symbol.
150 mL
